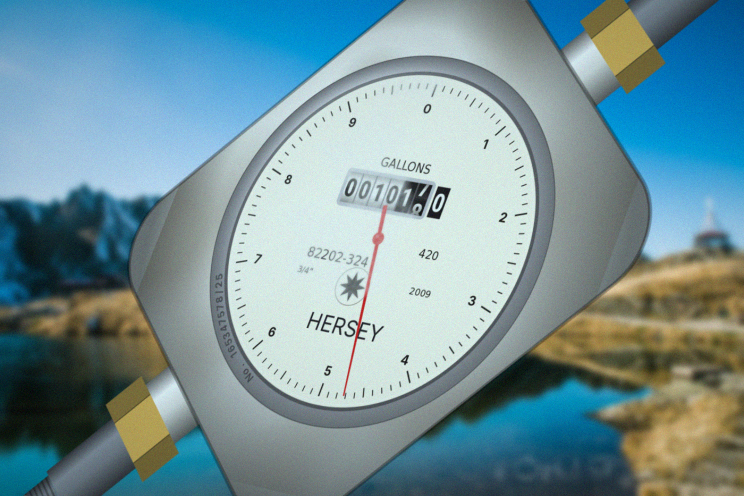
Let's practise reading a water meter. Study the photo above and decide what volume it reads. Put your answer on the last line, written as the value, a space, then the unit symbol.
10174.7 gal
